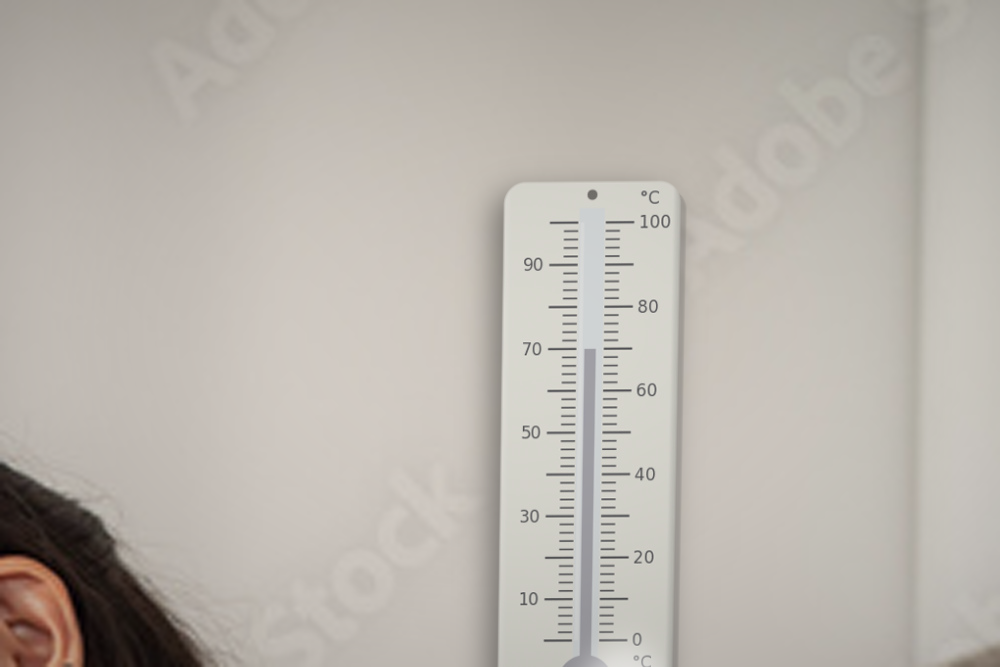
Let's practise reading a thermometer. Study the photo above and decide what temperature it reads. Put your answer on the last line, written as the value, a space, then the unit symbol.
70 °C
